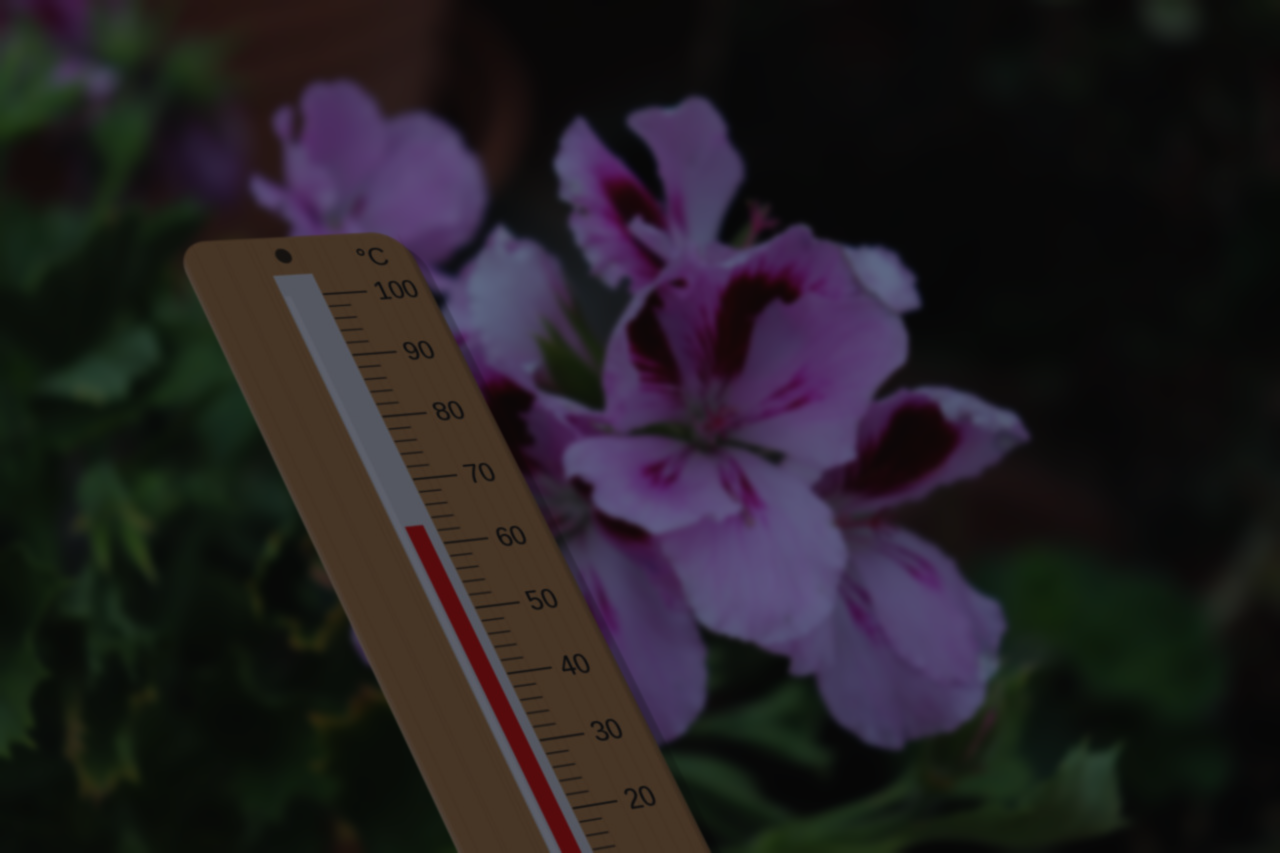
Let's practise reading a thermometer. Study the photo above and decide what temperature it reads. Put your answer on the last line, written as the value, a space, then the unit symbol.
63 °C
